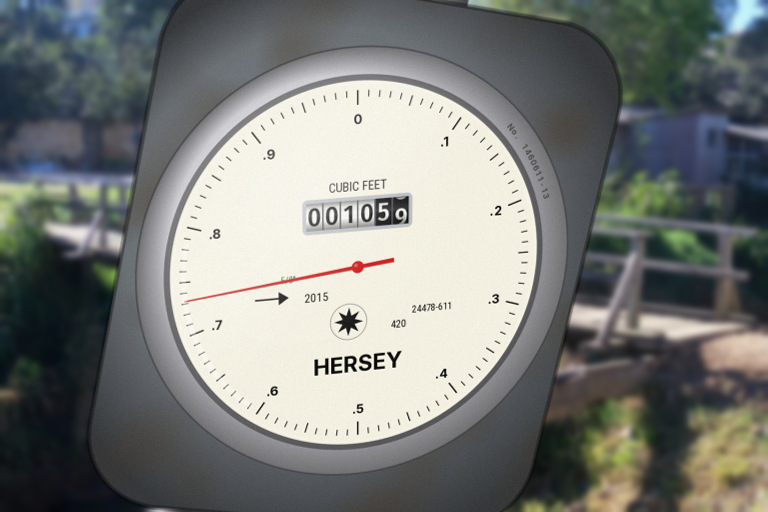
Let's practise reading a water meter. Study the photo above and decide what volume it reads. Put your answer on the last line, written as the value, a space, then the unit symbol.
1058.73 ft³
